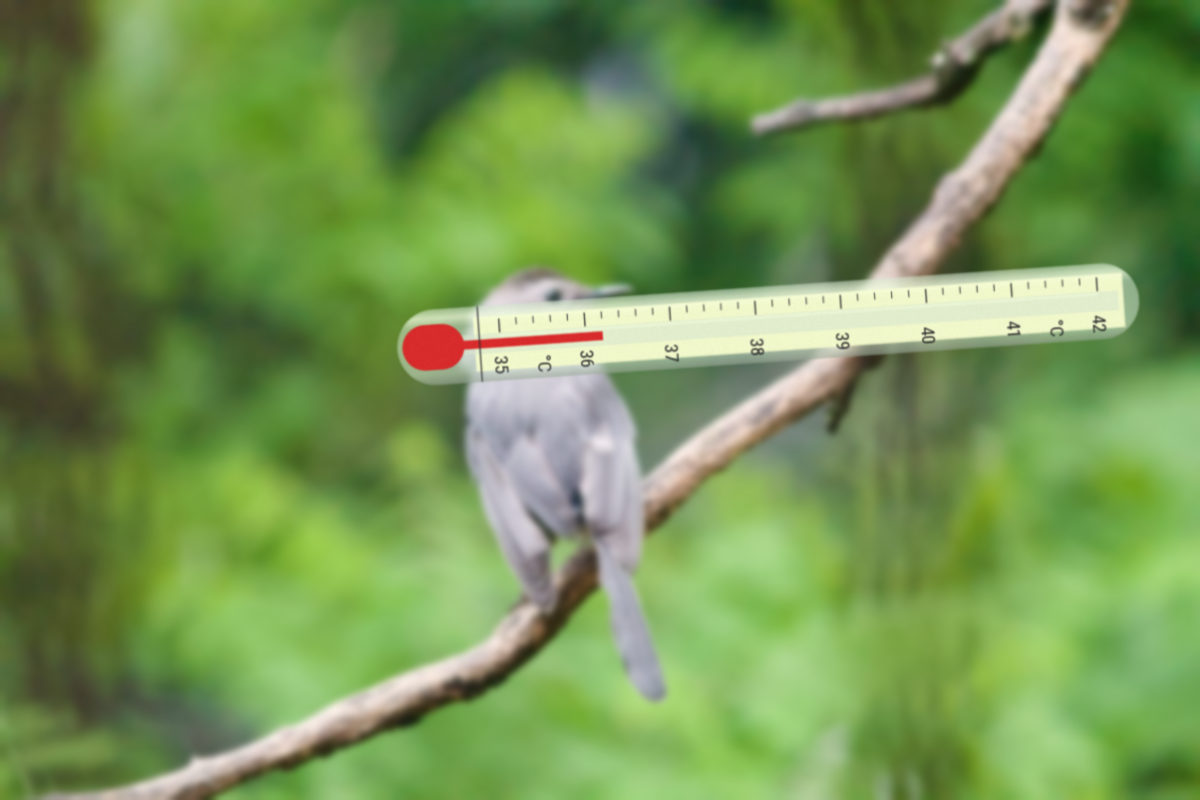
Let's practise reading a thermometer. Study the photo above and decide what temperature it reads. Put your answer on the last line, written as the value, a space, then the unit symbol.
36.2 °C
